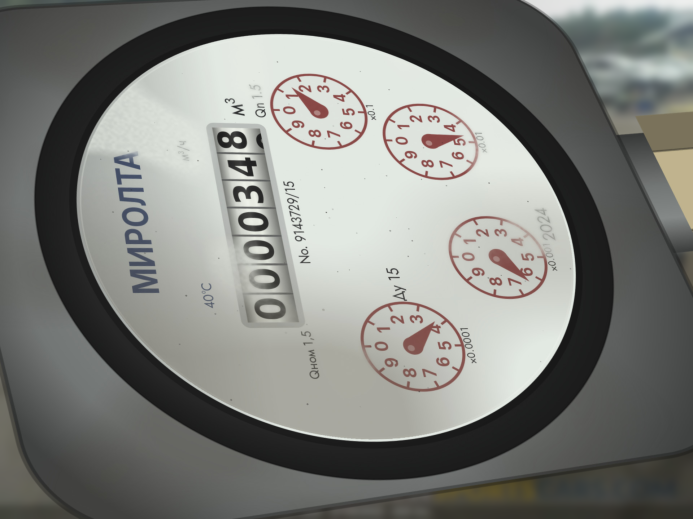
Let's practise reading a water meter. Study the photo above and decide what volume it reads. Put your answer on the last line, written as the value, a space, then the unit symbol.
348.1463 m³
